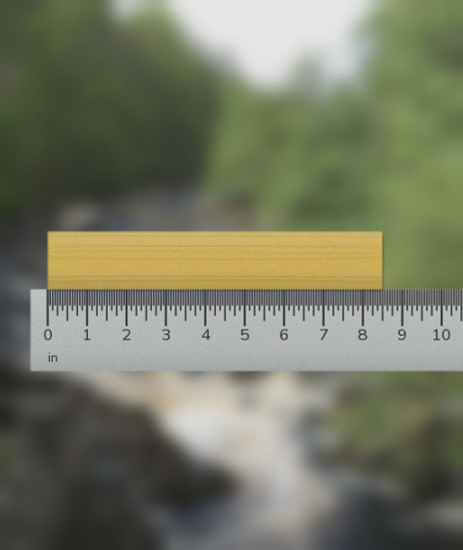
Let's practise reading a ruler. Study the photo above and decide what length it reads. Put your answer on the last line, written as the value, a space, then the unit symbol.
8.5 in
